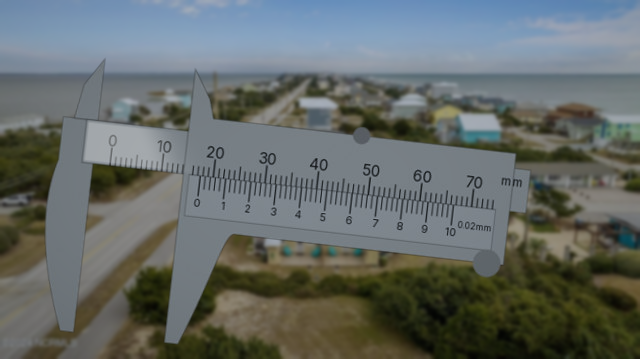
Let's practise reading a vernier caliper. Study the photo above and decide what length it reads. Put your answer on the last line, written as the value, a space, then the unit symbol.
17.5 mm
